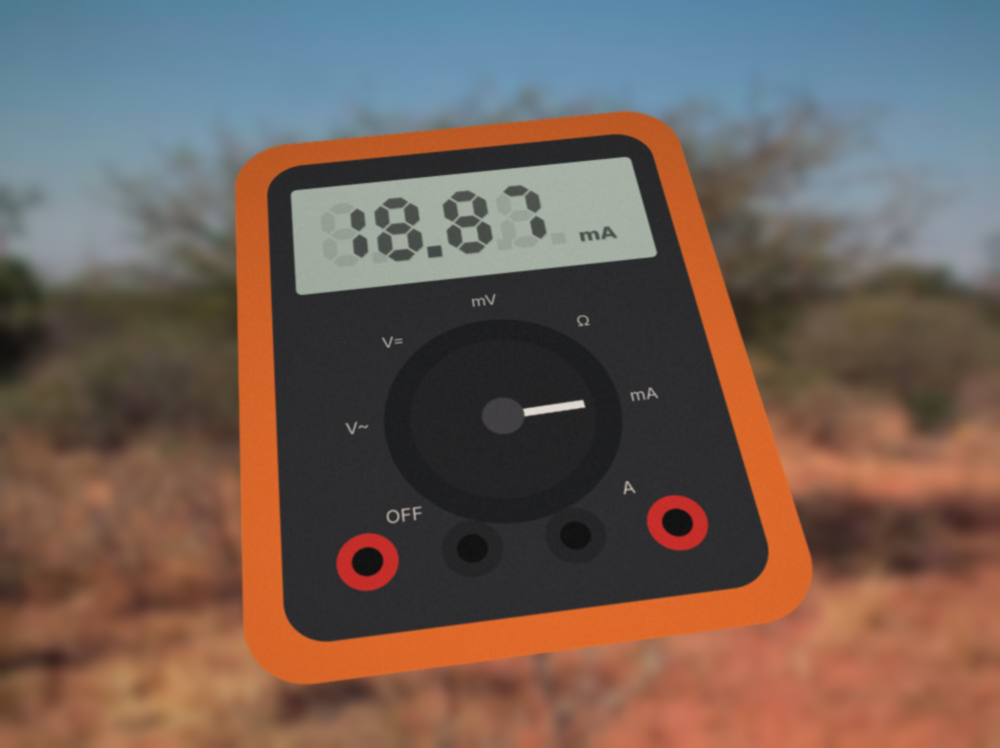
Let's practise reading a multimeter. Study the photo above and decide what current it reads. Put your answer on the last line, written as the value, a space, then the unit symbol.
18.87 mA
